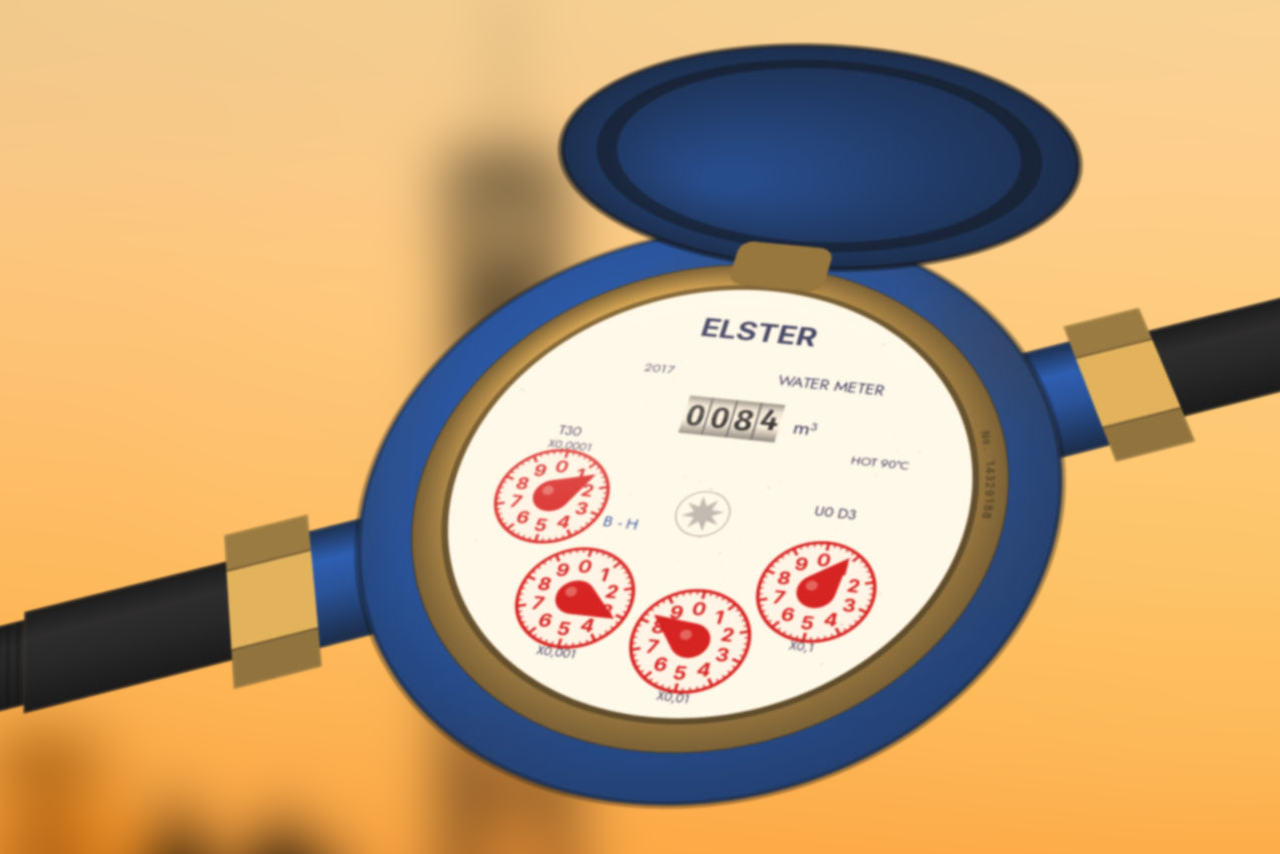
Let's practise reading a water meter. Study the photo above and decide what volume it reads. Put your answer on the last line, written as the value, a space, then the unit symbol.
84.0831 m³
